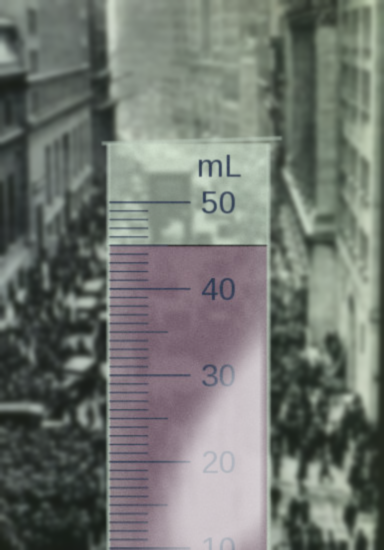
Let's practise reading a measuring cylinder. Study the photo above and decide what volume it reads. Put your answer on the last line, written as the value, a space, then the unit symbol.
45 mL
